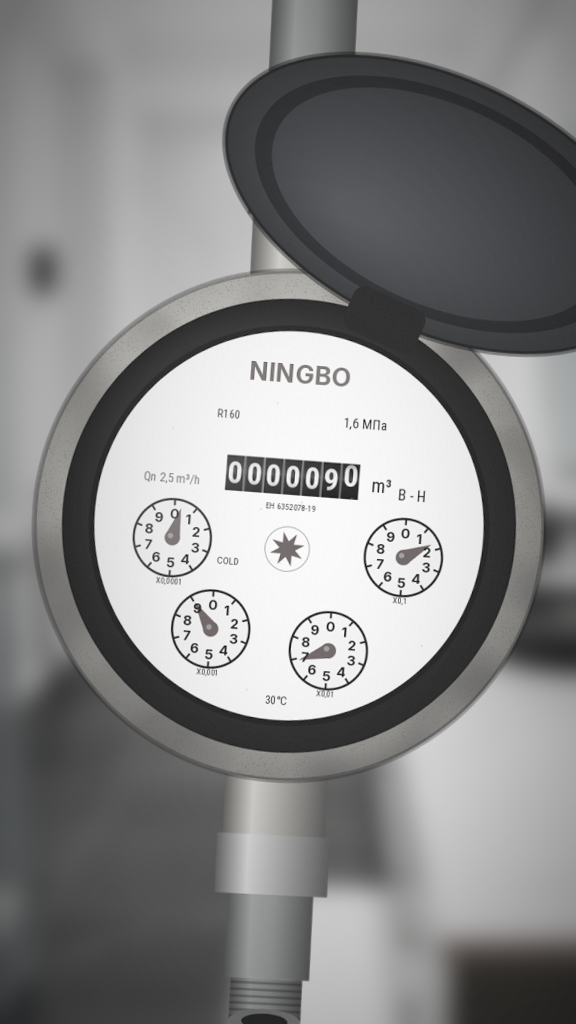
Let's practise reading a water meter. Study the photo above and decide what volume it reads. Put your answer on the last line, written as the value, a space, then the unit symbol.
90.1690 m³
